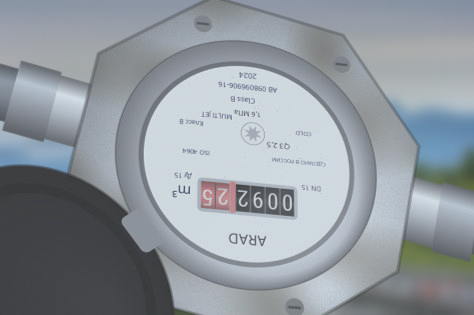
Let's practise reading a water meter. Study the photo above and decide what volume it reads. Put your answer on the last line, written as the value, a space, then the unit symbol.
92.25 m³
